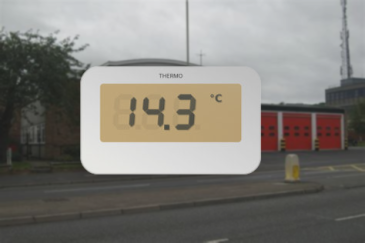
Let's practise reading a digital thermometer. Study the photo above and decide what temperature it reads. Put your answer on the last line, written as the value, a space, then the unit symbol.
14.3 °C
